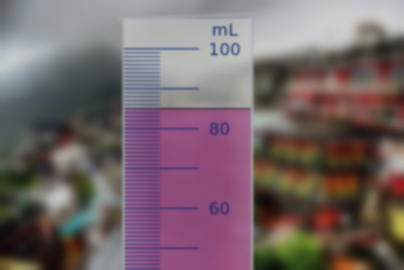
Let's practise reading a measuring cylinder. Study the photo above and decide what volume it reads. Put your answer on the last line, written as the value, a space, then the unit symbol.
85 mL
